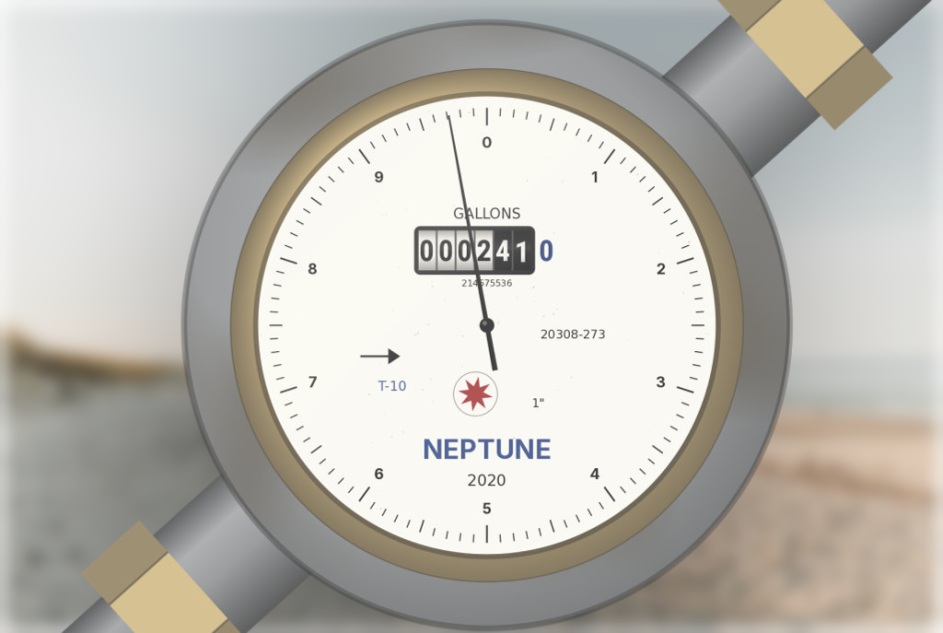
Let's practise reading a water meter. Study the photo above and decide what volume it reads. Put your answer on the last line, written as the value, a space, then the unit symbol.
2409.7 gal
